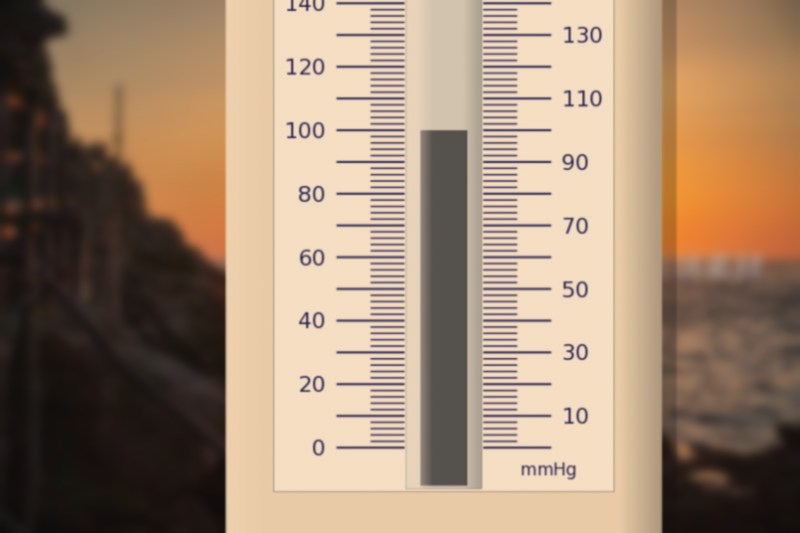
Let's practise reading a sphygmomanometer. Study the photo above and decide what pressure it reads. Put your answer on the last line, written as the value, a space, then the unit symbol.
100 mmHg
